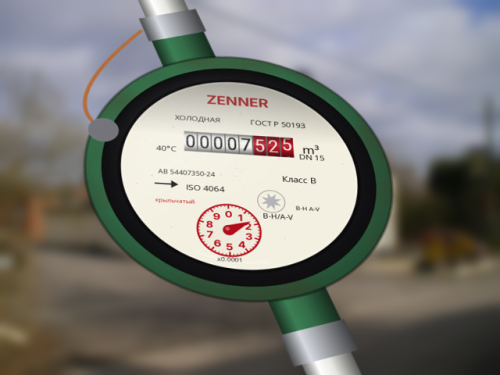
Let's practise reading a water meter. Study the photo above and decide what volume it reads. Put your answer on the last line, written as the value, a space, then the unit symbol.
7.5251 m³
